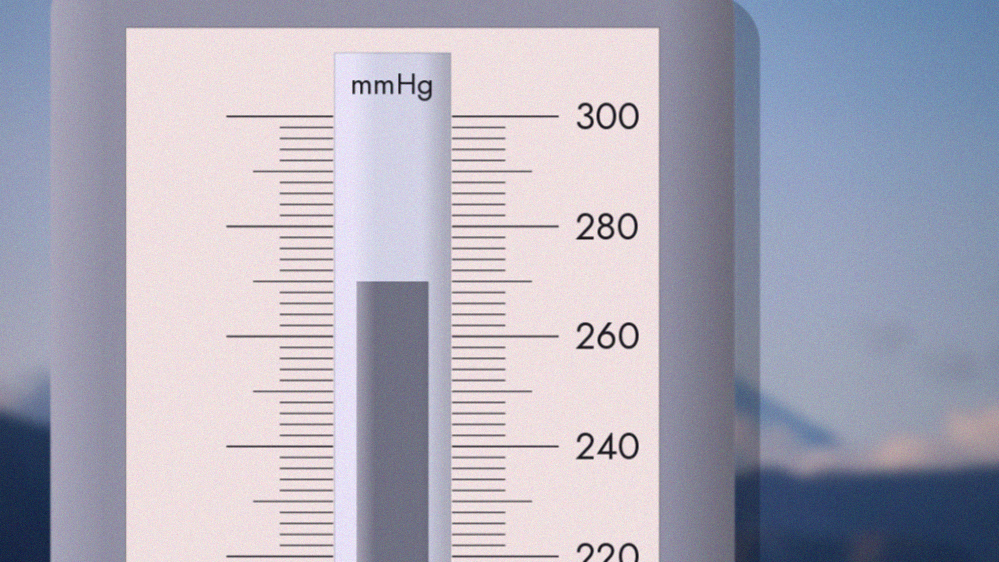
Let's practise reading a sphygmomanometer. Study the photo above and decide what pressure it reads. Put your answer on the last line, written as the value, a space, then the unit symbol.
270 mmHg
